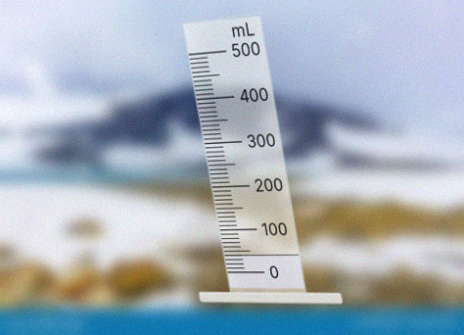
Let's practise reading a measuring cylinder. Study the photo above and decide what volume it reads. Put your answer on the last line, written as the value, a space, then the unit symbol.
40 mL
